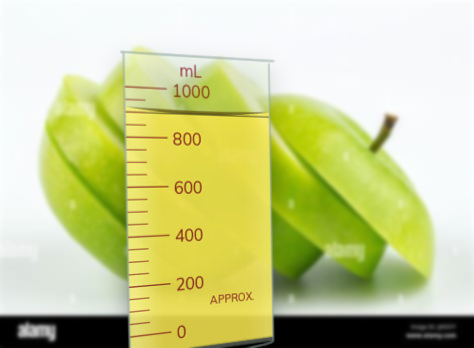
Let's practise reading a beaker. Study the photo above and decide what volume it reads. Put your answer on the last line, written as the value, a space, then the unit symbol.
900 mL
